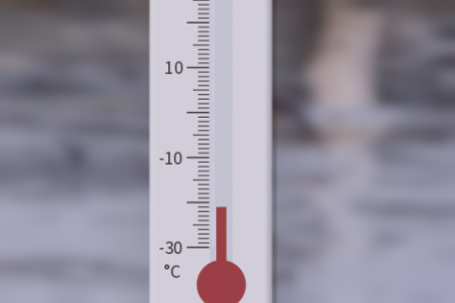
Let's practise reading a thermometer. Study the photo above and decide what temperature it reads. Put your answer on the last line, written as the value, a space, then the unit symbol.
-21 °C
